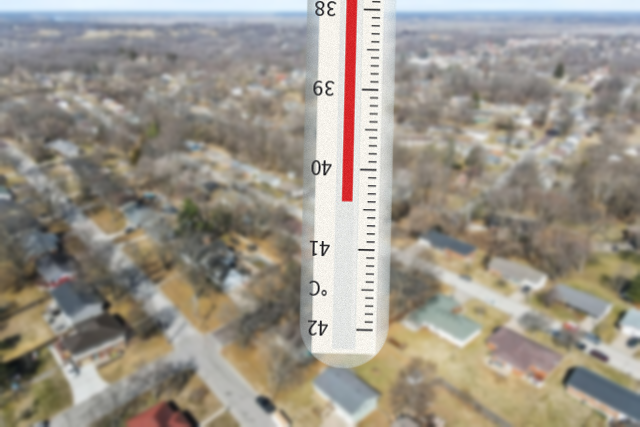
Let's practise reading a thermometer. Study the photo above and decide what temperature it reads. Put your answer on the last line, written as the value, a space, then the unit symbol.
40.4 °C
